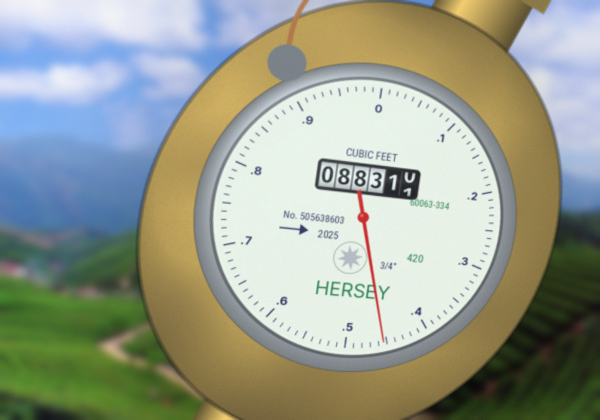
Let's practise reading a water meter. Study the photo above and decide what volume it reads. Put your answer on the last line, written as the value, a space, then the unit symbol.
88310.45 ft³
